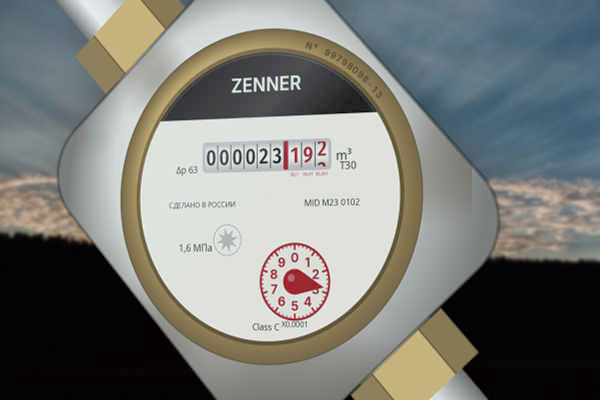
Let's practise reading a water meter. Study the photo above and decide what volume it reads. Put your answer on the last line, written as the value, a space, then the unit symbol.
23.1922 m³
